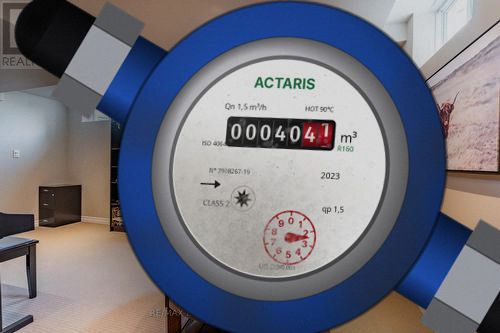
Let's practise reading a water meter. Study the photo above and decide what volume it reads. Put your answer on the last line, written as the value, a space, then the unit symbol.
40.412 m³
